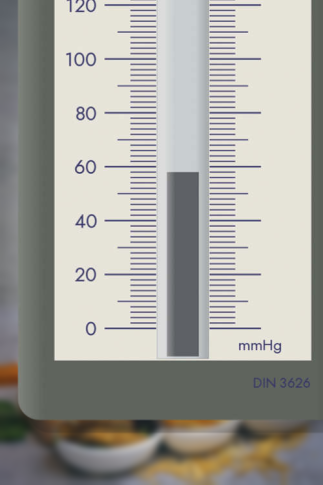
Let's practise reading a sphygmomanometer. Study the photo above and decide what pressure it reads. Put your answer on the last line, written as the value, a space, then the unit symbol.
58 mmHg
